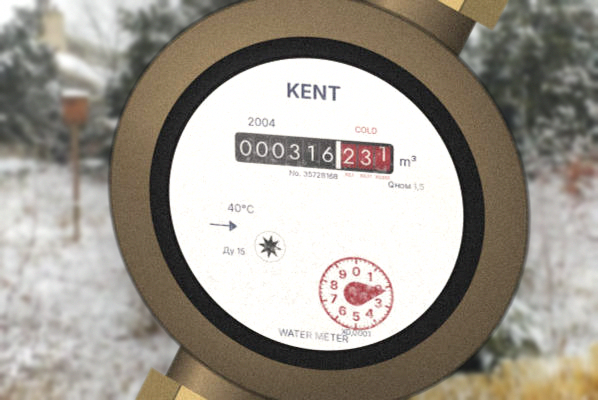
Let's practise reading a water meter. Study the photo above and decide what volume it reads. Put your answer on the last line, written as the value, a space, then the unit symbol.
316.2312 m³
